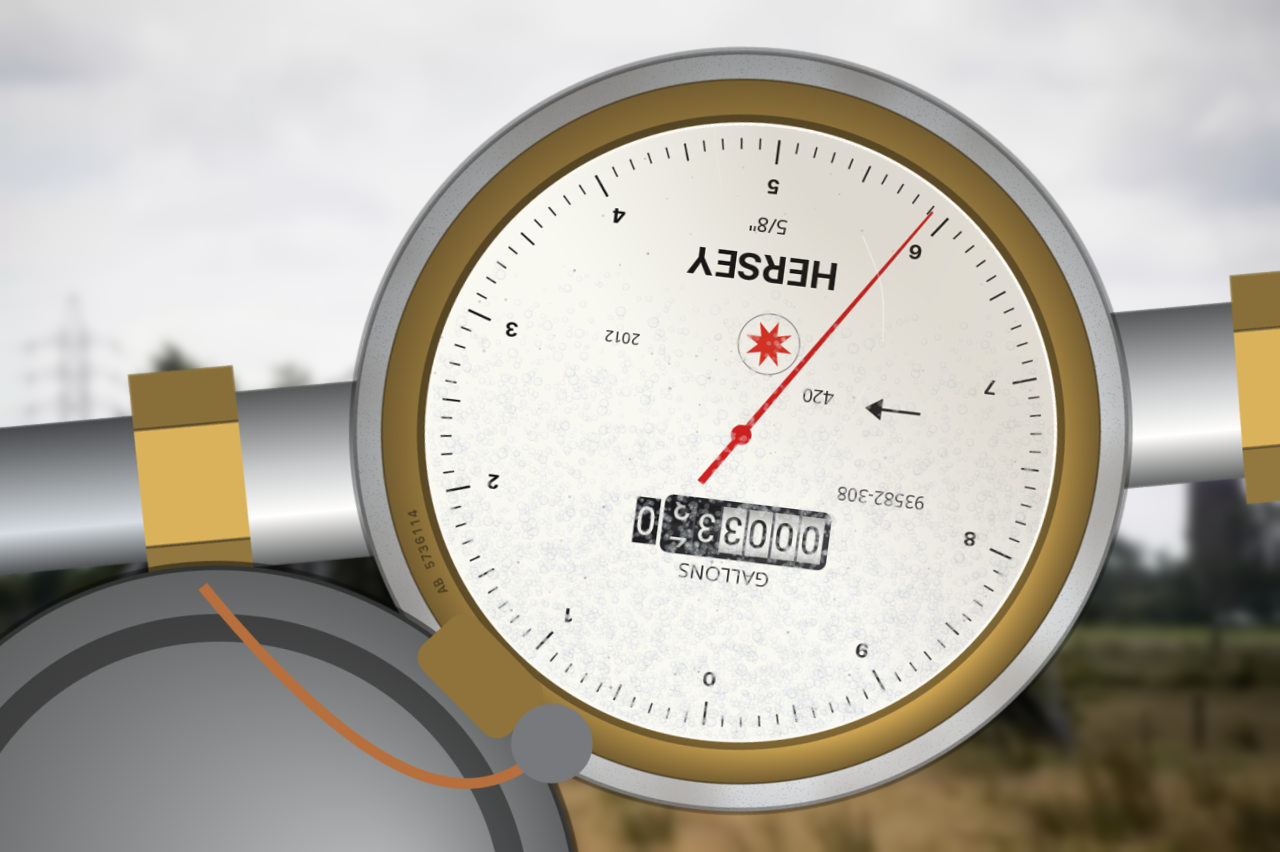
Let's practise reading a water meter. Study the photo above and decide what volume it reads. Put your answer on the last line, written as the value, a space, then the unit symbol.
3325.9 gal
